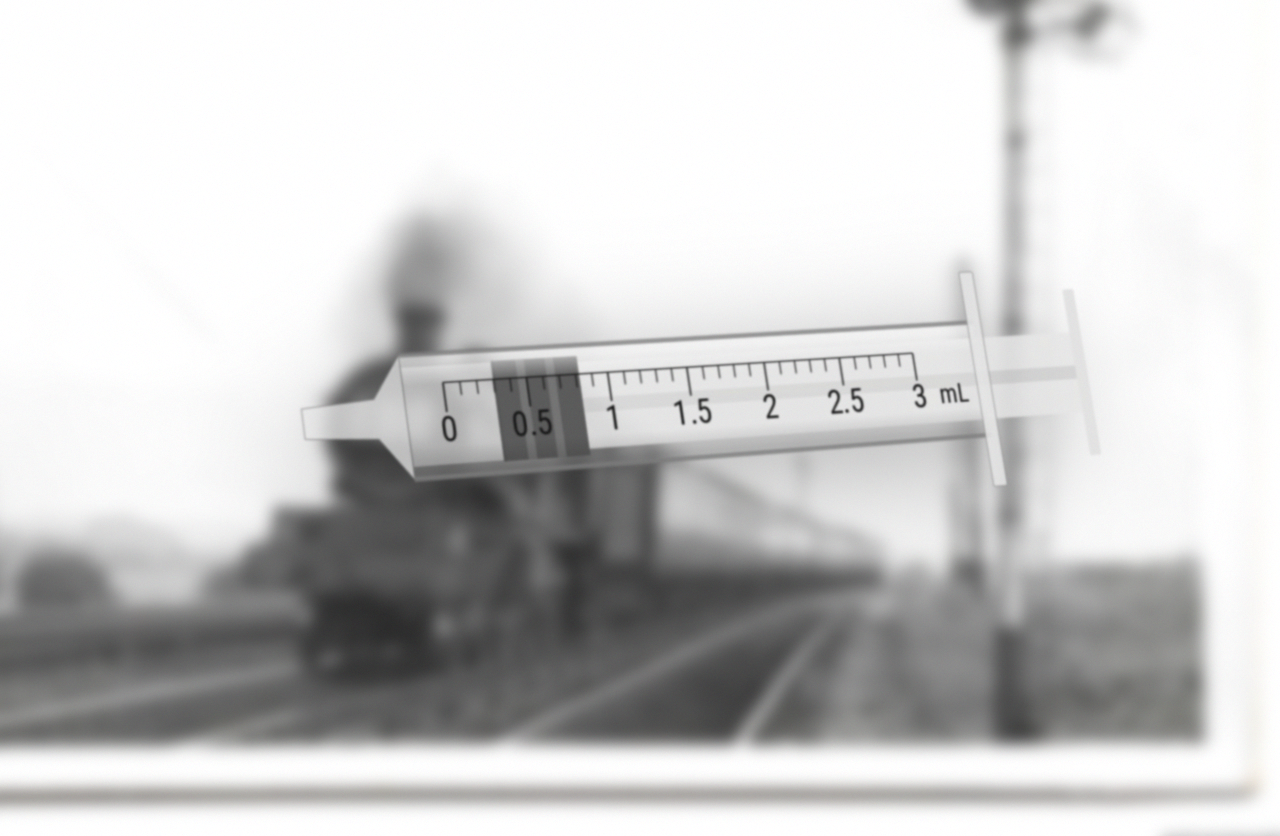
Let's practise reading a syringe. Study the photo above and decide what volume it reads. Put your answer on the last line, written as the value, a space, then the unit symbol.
0.3 mL
